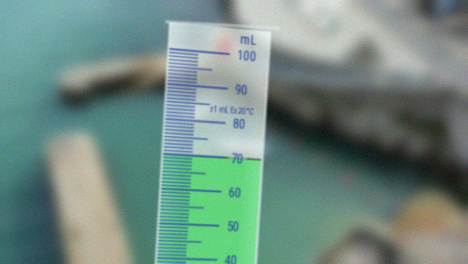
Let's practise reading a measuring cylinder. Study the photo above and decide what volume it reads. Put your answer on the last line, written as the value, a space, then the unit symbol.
70 mL
